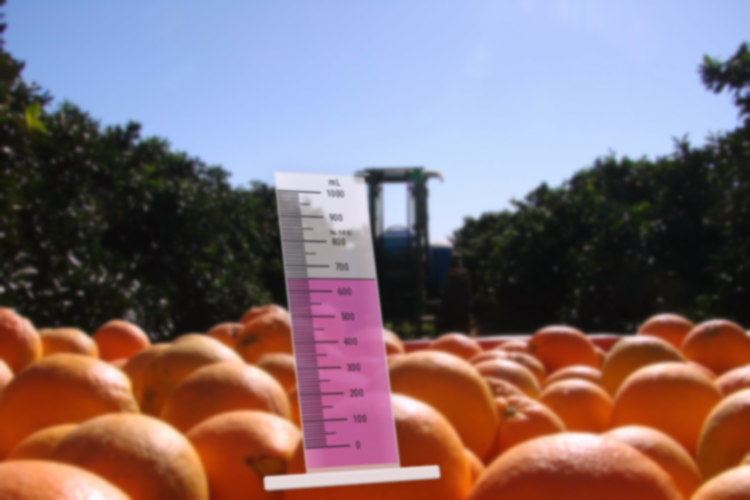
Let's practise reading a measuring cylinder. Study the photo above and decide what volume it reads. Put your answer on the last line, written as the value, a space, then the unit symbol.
650 mL
